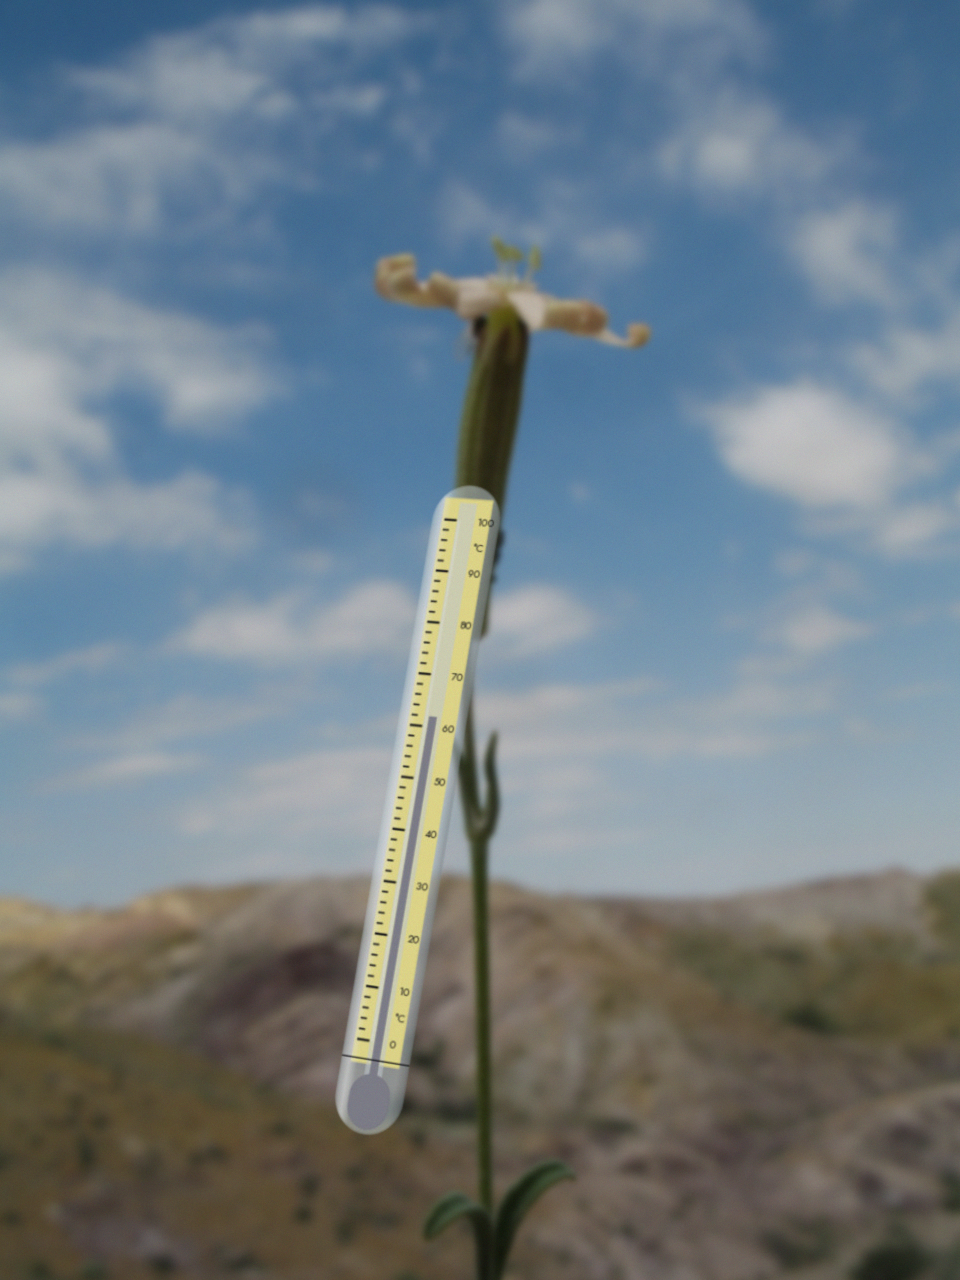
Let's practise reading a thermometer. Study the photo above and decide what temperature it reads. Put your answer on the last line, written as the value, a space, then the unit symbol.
62 °C
